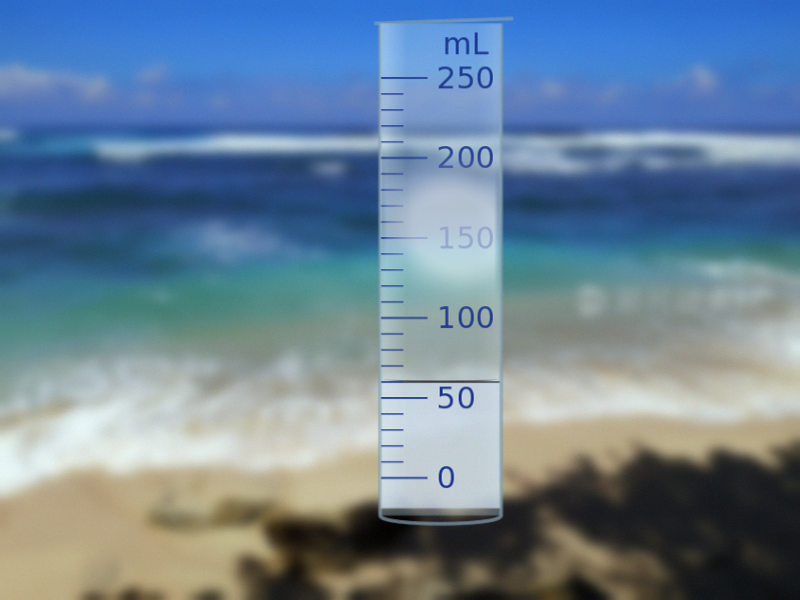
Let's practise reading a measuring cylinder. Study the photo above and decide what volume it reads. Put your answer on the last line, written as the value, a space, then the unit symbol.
60 mL
